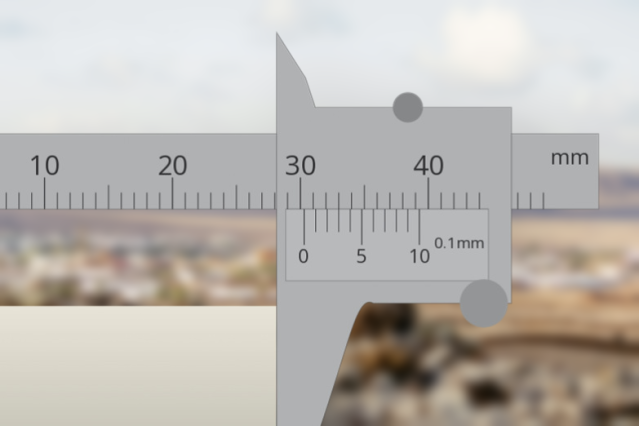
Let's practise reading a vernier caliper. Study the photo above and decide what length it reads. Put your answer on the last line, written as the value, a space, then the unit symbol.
30.3 mm
